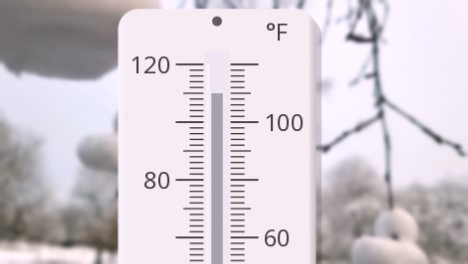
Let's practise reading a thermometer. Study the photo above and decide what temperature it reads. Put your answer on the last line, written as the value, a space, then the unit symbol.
110 °F
